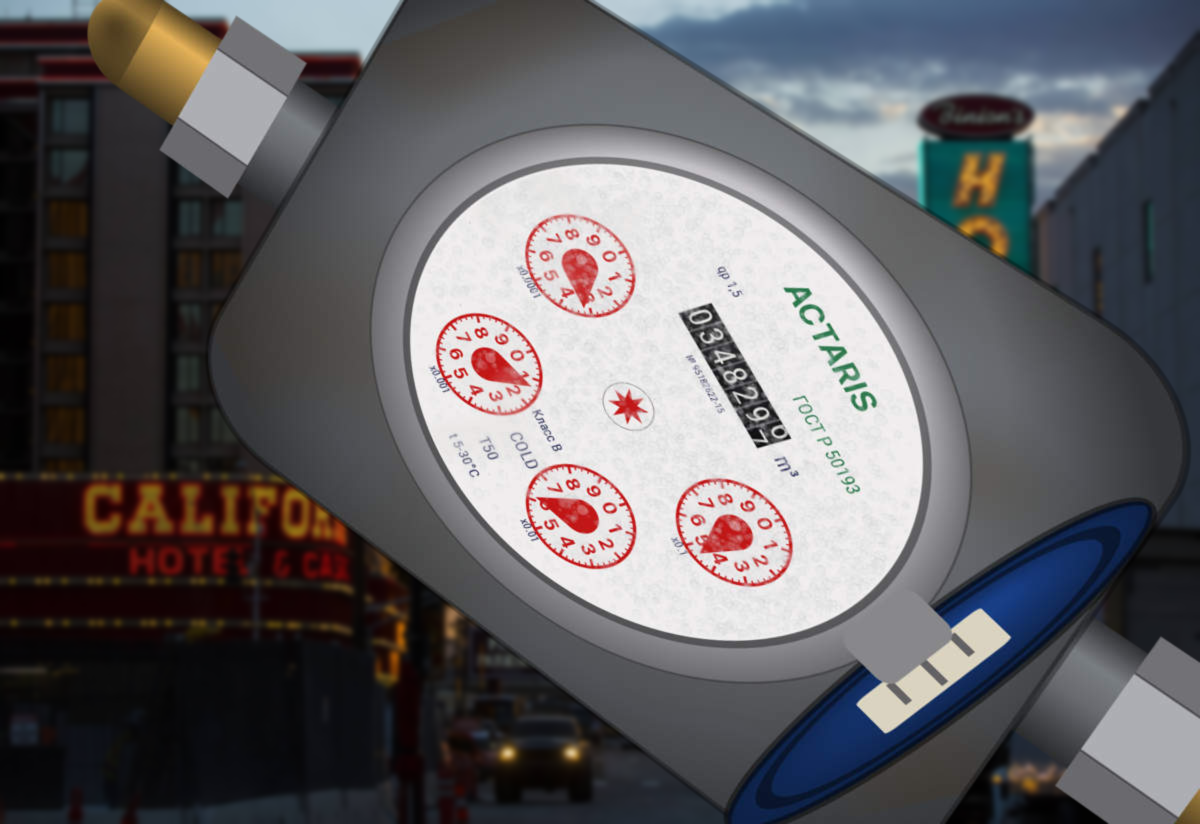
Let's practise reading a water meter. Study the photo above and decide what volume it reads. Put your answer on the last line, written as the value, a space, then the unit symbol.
348296.4613 m³
